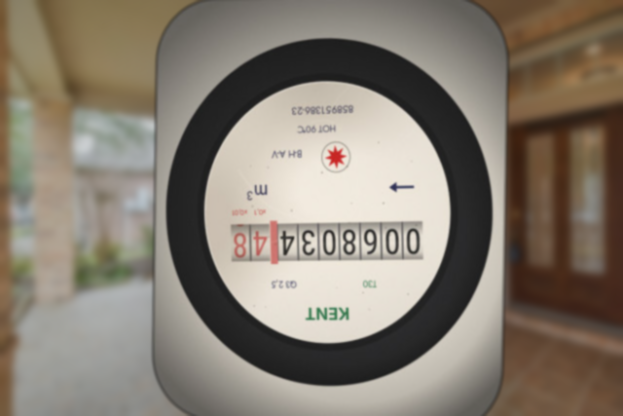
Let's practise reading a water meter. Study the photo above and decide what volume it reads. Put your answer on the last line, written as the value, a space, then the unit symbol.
68034.48 m³
